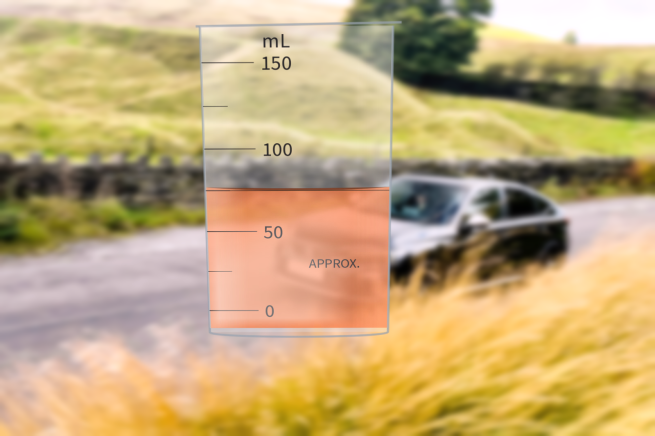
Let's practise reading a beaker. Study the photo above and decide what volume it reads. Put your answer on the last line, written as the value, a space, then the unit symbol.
75 mL
